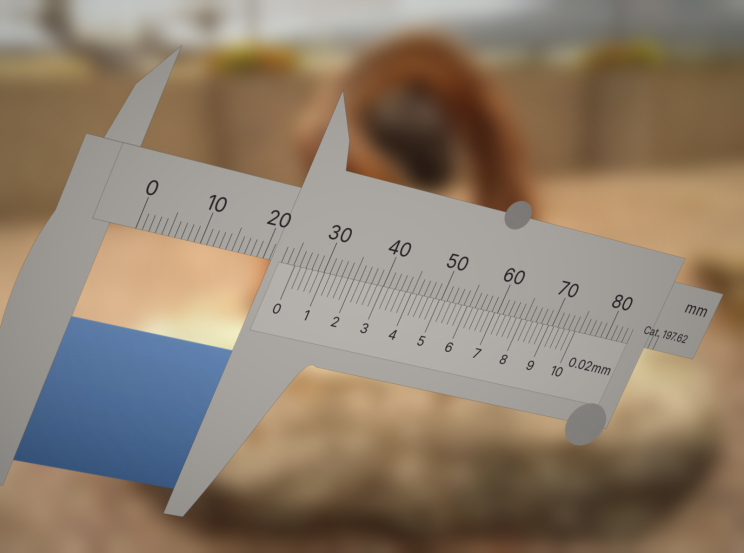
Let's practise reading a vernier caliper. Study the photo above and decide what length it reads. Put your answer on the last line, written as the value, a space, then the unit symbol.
25.2 mm
